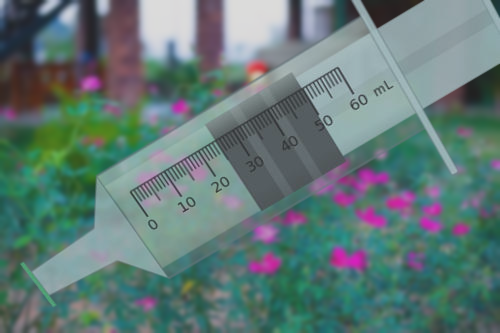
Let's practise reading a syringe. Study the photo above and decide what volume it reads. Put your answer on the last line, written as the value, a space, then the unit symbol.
25 mL
